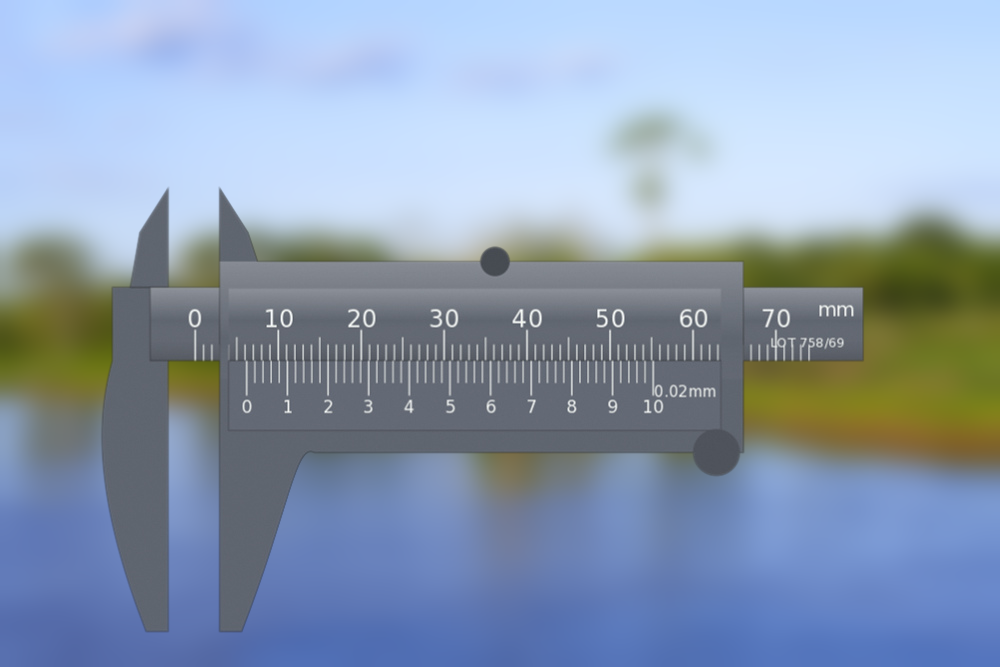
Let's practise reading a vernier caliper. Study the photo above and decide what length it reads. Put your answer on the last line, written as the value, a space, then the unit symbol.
6.2 mm
